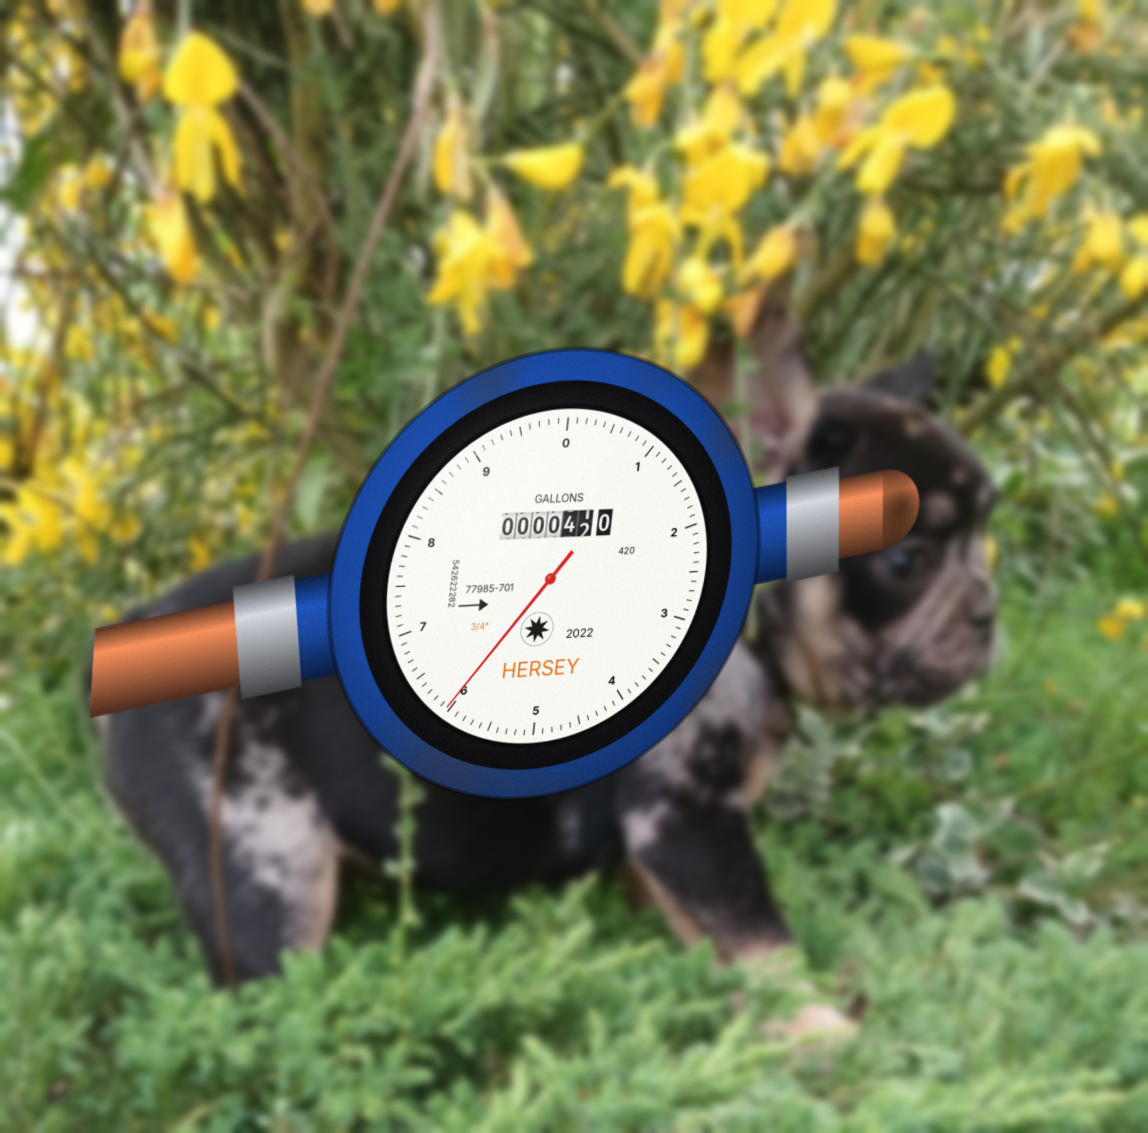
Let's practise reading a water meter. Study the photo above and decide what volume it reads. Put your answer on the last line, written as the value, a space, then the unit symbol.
416.0 gal
